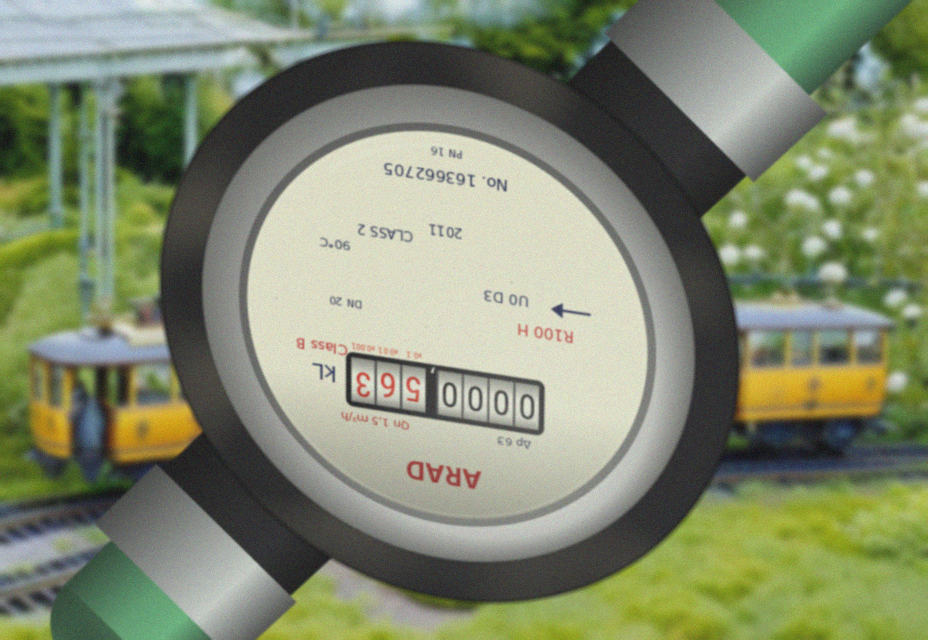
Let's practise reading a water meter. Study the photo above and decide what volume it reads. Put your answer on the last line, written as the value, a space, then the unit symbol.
0.563 kL
